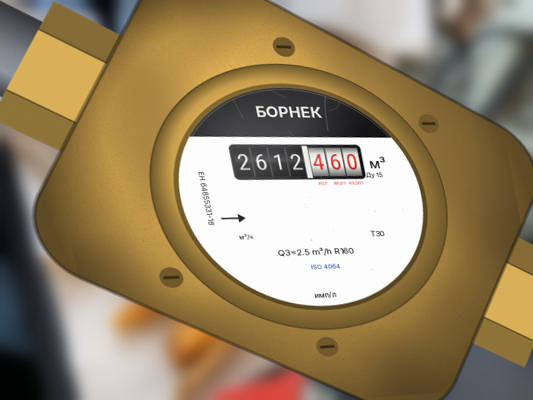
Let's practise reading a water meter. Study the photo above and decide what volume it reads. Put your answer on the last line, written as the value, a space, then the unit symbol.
2612.460 m³
